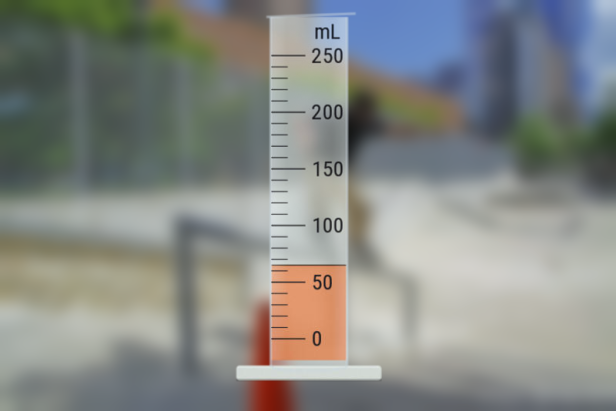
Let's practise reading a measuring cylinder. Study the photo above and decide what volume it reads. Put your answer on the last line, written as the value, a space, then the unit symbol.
65 mL
